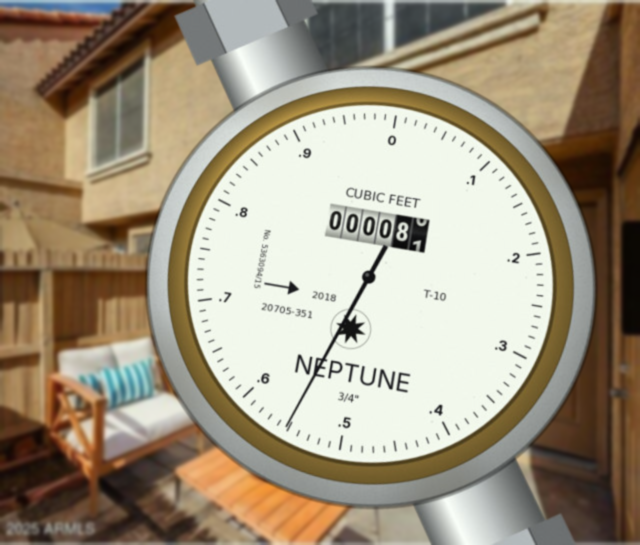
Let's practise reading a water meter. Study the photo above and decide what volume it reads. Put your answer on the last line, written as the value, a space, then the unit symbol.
80.55 ft³
